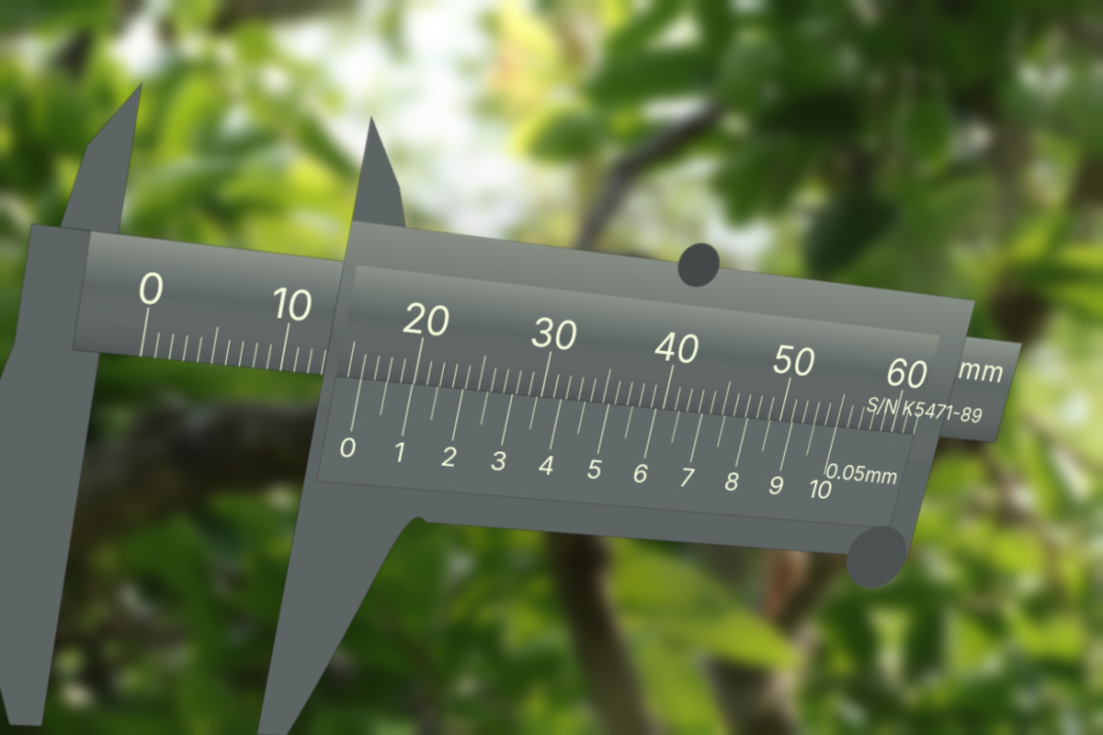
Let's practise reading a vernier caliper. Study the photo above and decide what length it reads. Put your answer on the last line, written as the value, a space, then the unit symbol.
16.0 mm
